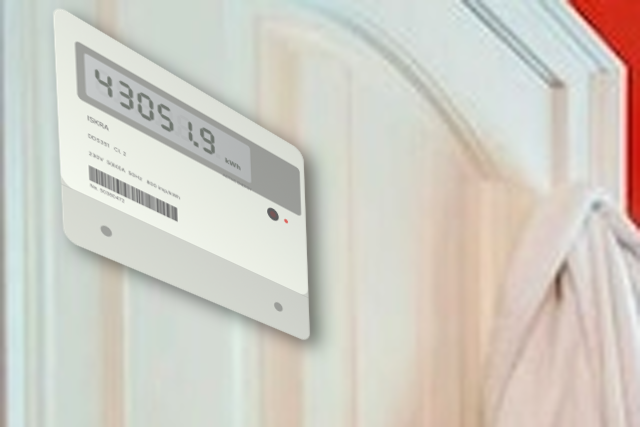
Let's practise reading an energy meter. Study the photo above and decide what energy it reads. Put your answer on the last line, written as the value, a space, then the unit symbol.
43051.9 kWh
